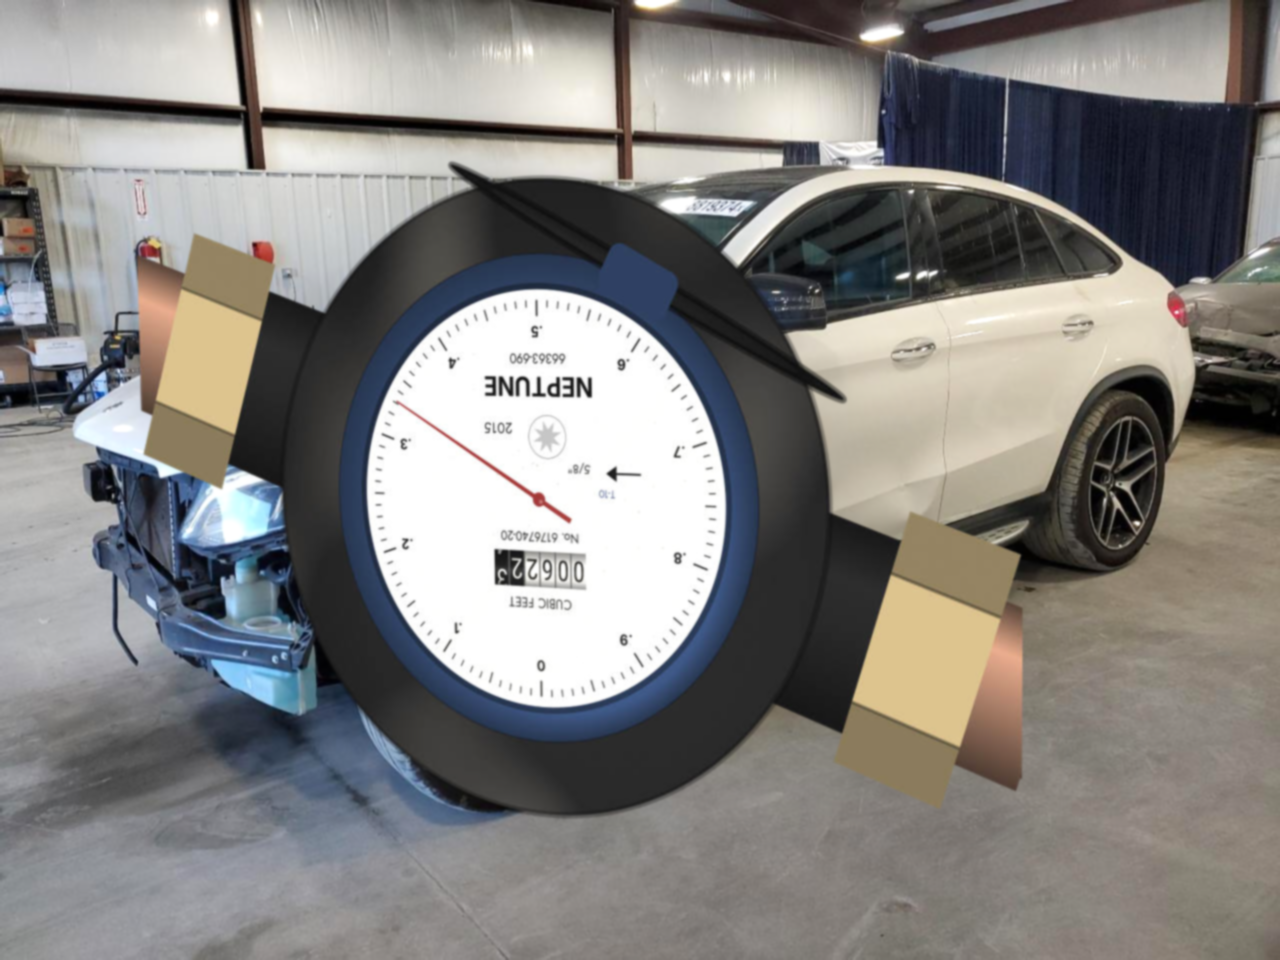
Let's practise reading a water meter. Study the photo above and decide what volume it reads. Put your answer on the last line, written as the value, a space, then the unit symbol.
6223.33 ft³
